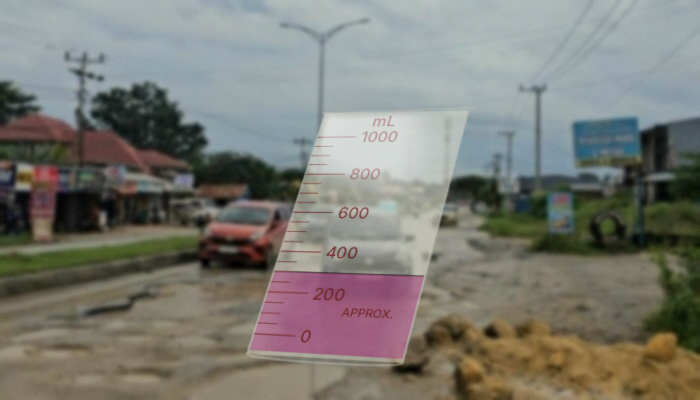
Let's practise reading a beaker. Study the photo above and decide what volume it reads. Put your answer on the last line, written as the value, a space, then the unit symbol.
300 mL
